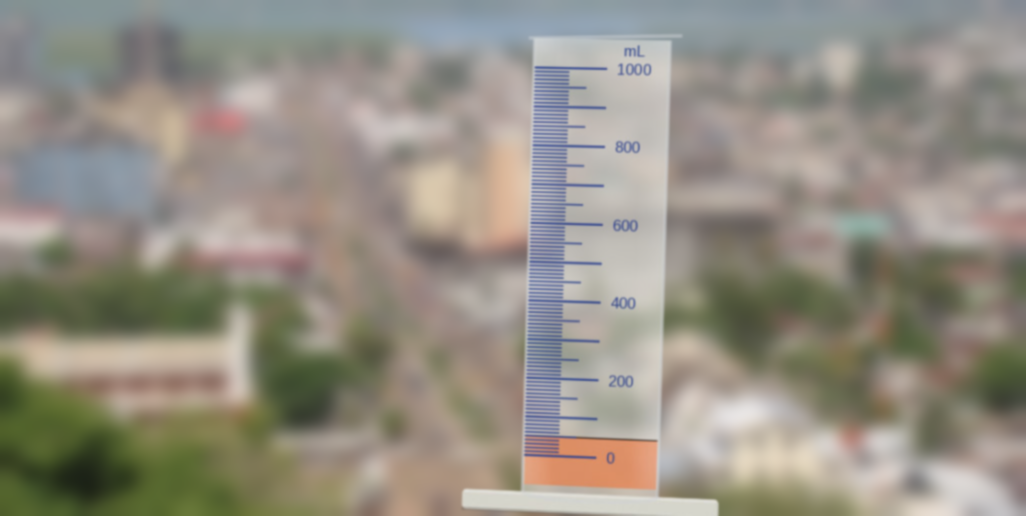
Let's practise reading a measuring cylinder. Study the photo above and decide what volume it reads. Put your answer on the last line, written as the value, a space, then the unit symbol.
50 mL
